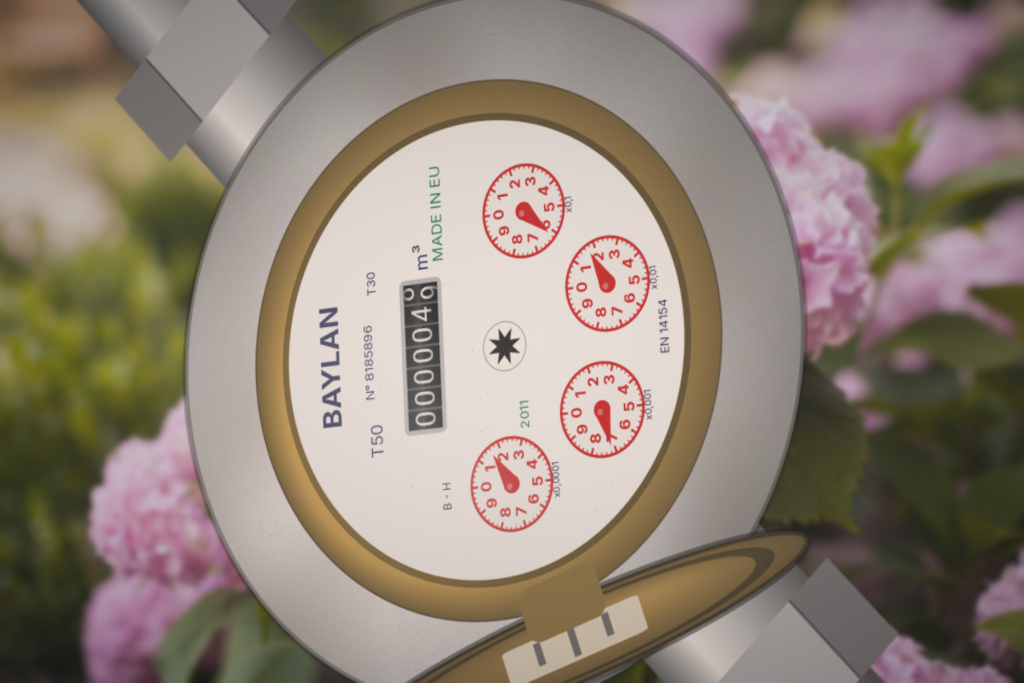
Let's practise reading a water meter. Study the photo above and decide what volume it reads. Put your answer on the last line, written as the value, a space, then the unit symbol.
48.6171 m³
